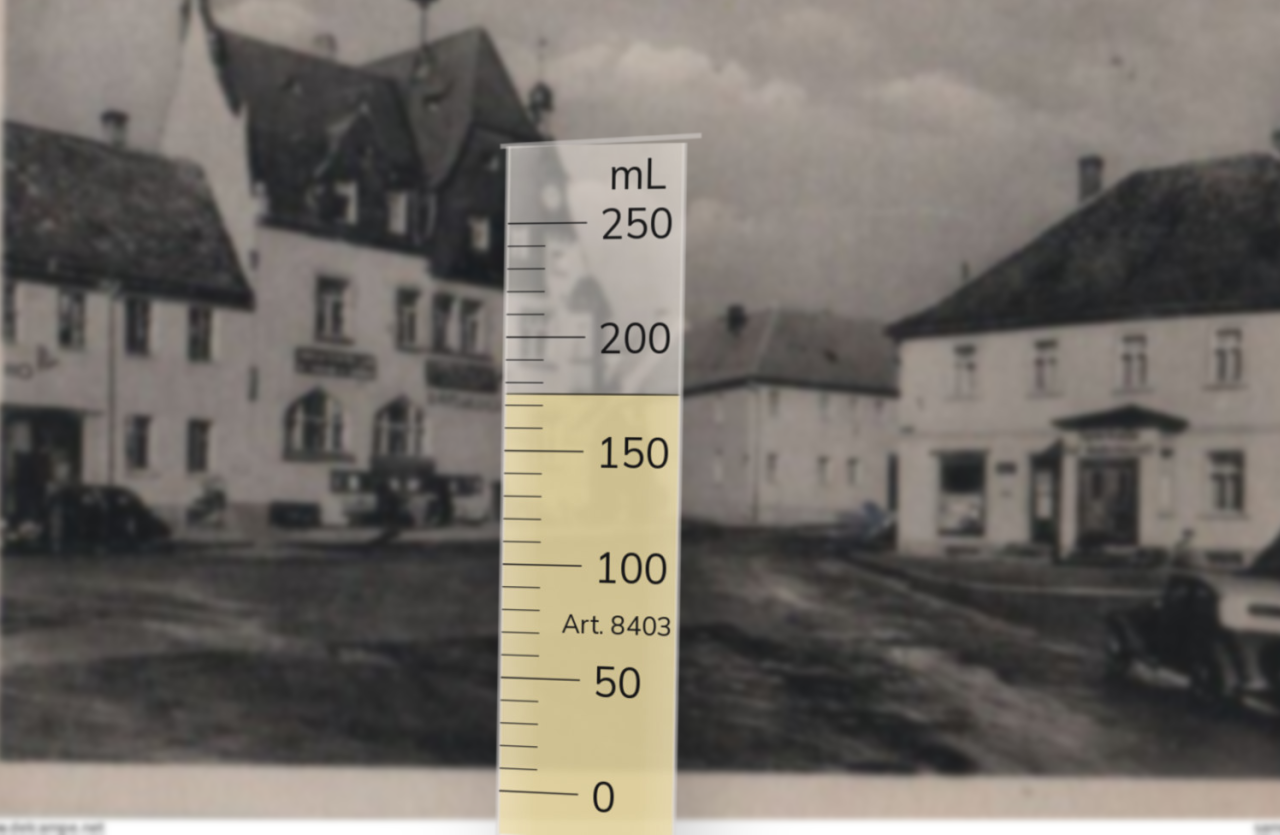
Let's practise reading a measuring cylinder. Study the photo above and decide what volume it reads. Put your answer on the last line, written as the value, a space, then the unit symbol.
175 mL
